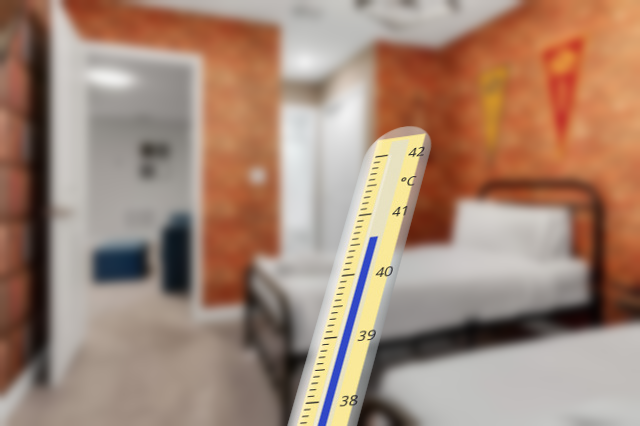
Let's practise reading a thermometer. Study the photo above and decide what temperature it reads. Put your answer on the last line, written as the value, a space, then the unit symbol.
40.6 °C
